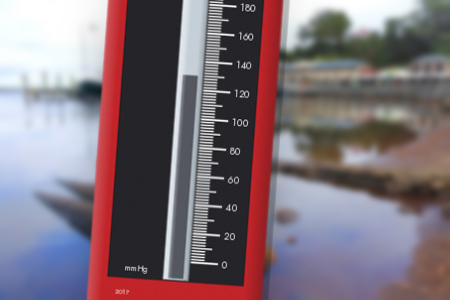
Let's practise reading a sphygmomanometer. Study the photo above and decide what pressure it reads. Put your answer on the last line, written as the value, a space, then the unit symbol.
130 mmHg
